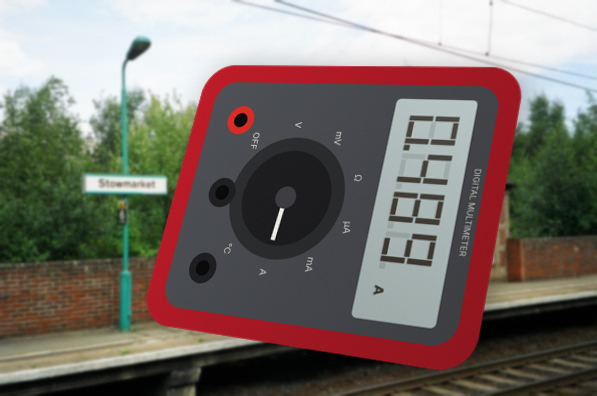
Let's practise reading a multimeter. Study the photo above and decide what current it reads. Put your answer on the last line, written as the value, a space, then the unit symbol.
0.489 A
